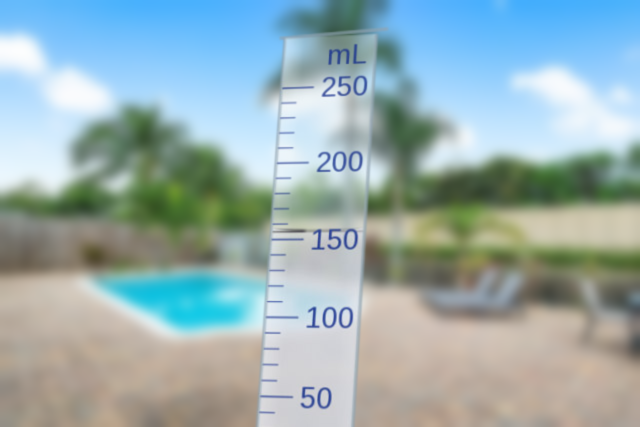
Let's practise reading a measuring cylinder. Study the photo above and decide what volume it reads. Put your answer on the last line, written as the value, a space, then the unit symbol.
155 mL
